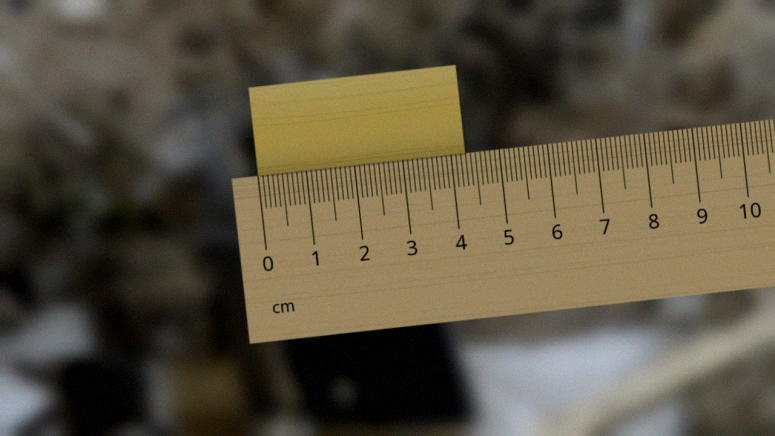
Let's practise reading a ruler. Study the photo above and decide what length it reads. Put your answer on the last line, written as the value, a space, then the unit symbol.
4.3 cm
